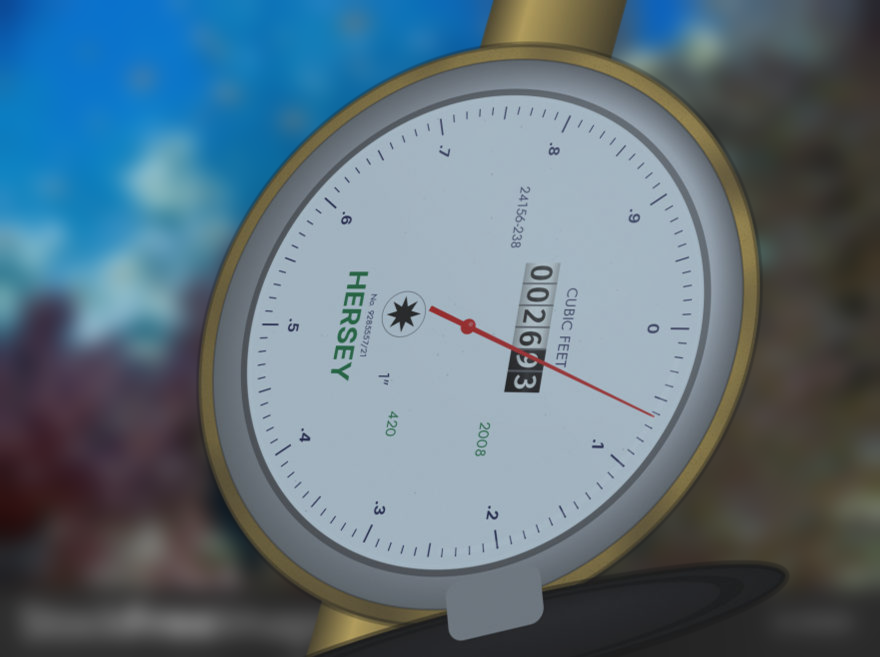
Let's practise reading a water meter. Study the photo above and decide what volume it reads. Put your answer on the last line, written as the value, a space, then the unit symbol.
2693.06 ft³
